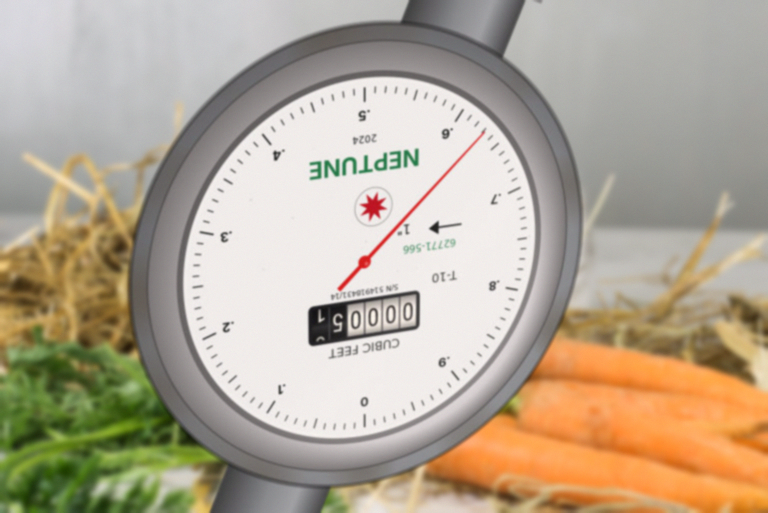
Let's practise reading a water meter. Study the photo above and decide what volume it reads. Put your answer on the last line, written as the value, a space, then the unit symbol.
50.63 ft³
